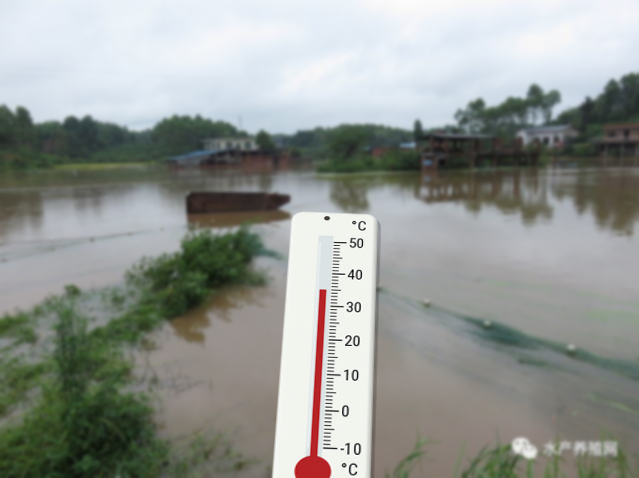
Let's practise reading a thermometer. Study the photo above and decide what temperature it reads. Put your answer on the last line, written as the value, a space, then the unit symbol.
35 °C
